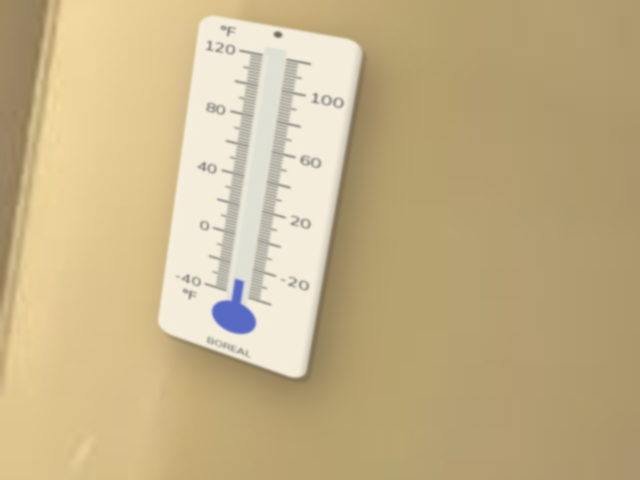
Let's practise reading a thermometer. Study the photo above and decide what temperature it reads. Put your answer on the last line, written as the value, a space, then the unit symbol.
-30 °F
